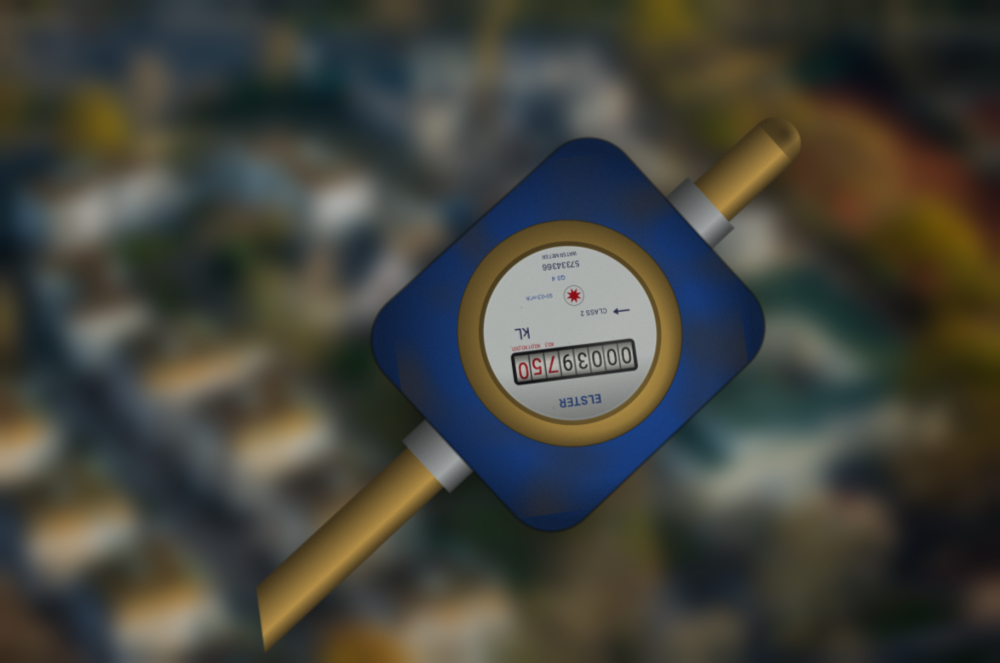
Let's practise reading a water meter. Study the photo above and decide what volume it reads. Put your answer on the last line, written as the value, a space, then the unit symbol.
39.750 kL
